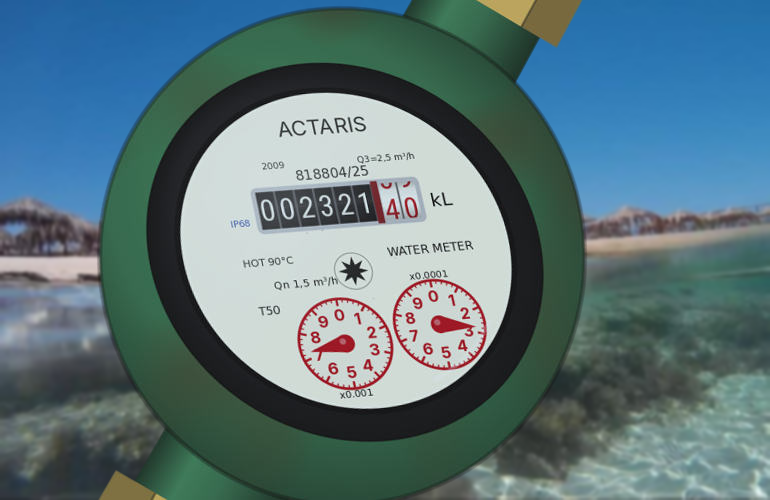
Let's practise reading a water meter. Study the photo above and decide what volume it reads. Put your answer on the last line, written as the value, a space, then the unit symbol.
2321.3972 kL
